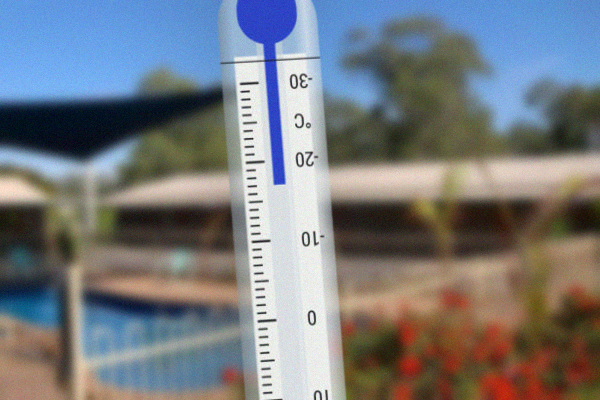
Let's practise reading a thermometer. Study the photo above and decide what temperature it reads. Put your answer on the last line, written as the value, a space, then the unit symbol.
-17 °C
